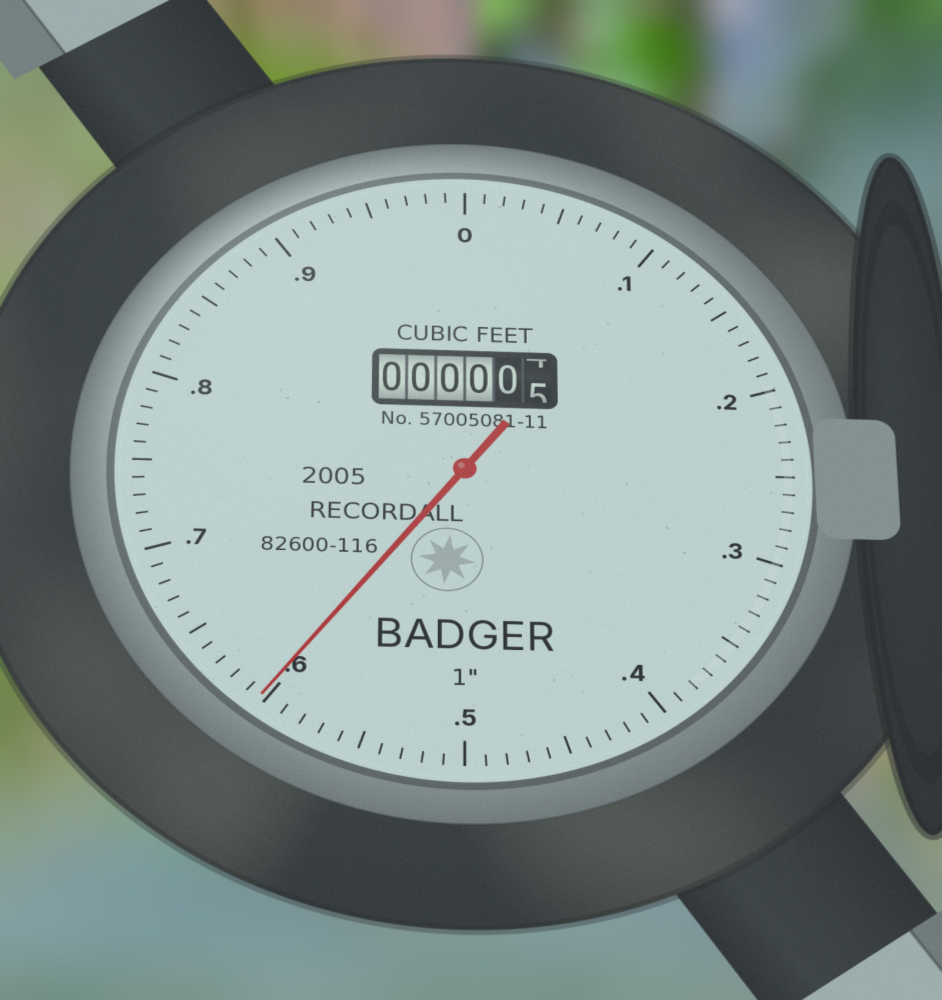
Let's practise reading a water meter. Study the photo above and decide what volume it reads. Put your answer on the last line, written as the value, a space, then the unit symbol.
4.60 ft³
